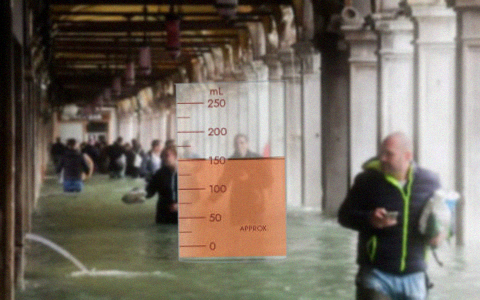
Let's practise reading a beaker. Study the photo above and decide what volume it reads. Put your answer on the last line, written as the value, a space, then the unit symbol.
150 mL
